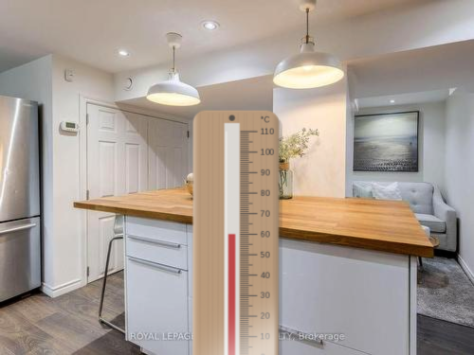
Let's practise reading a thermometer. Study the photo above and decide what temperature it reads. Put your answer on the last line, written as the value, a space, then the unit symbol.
60 °C
